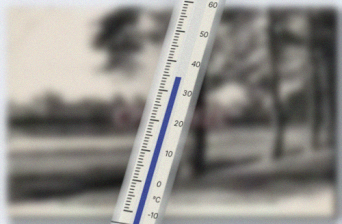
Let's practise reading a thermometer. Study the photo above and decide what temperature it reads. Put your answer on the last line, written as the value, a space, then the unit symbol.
35 °C
